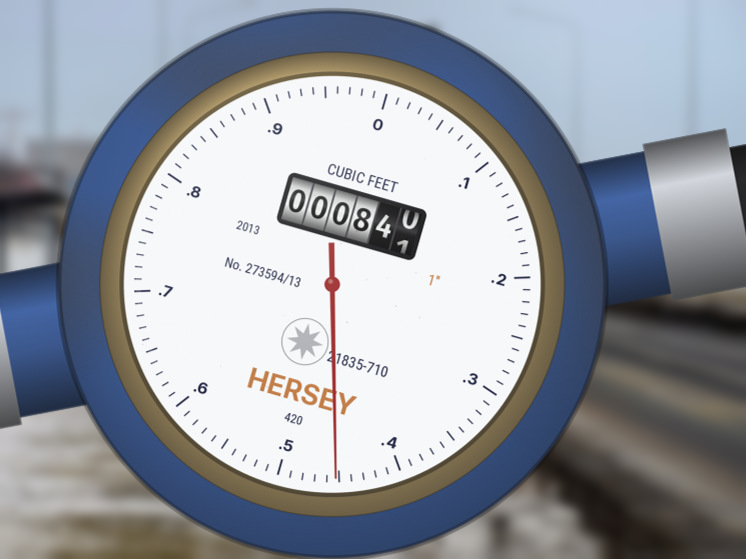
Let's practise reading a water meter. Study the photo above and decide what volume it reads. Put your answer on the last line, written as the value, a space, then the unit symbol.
840.45 ft³
